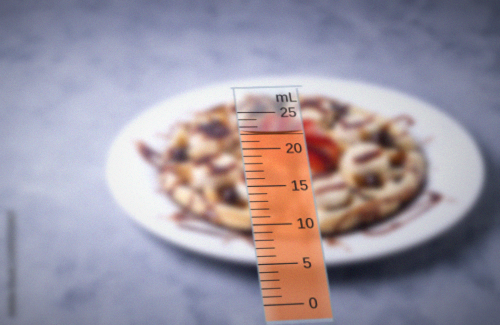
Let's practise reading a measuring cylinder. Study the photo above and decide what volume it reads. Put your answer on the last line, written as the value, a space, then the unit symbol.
22 mL
